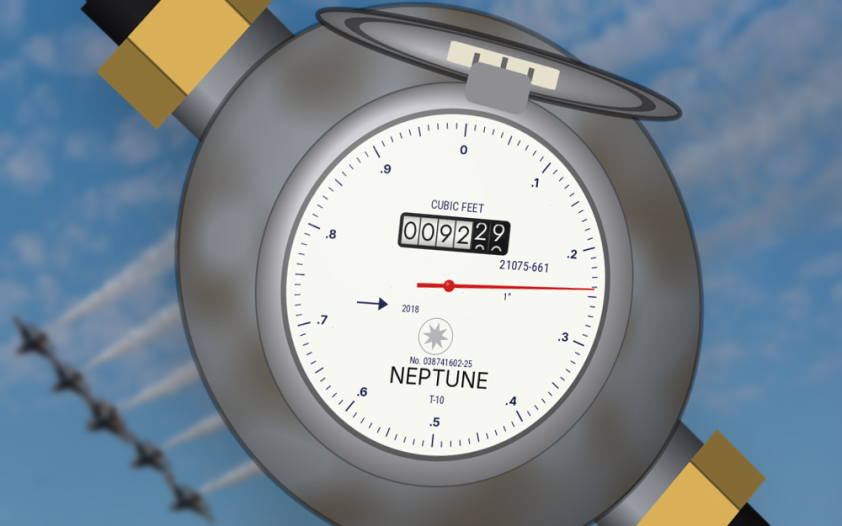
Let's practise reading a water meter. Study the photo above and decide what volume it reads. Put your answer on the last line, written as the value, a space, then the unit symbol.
9229.24 ft³
